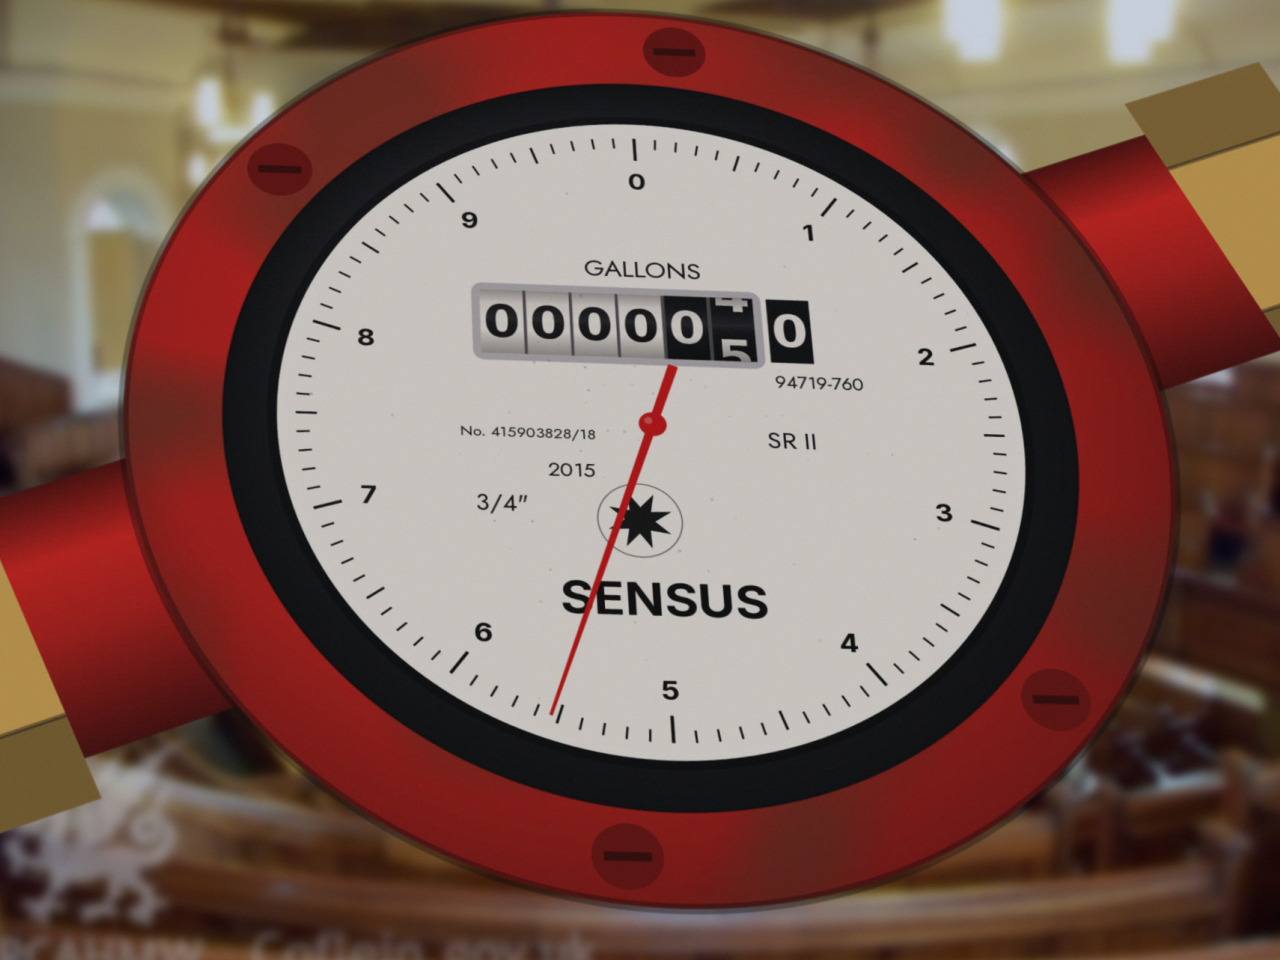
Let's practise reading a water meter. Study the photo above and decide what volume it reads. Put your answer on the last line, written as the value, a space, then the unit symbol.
45.5 gal
